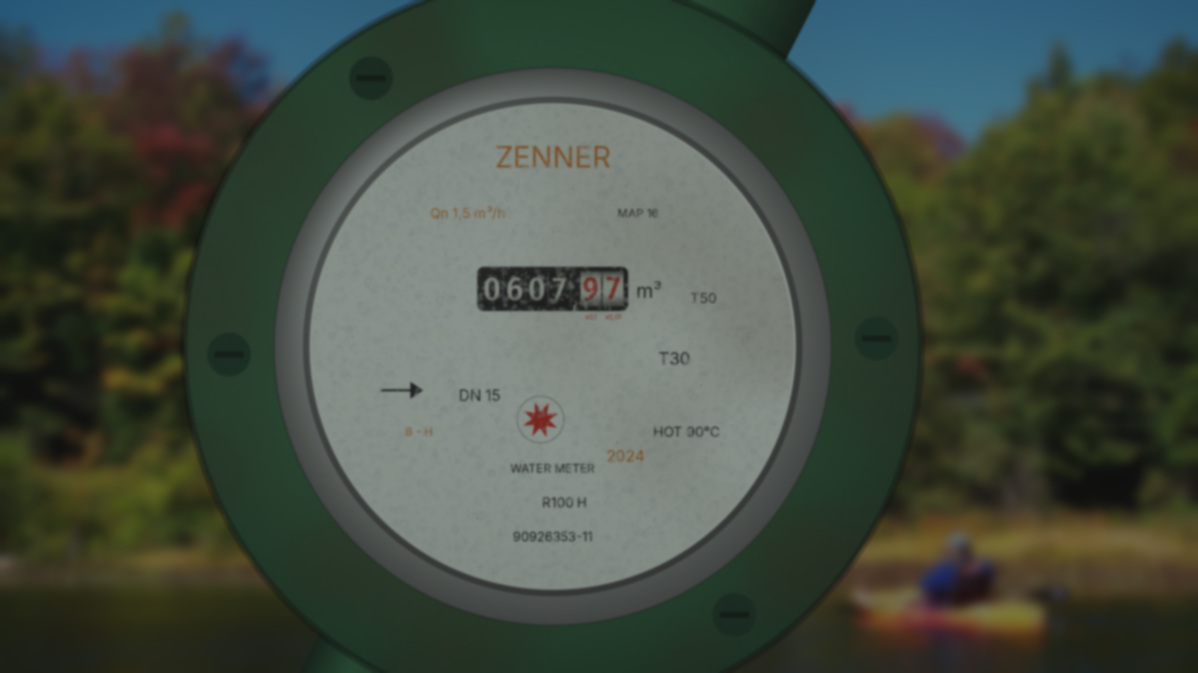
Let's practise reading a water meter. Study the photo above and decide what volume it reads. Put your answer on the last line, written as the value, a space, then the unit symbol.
607.97 m³
